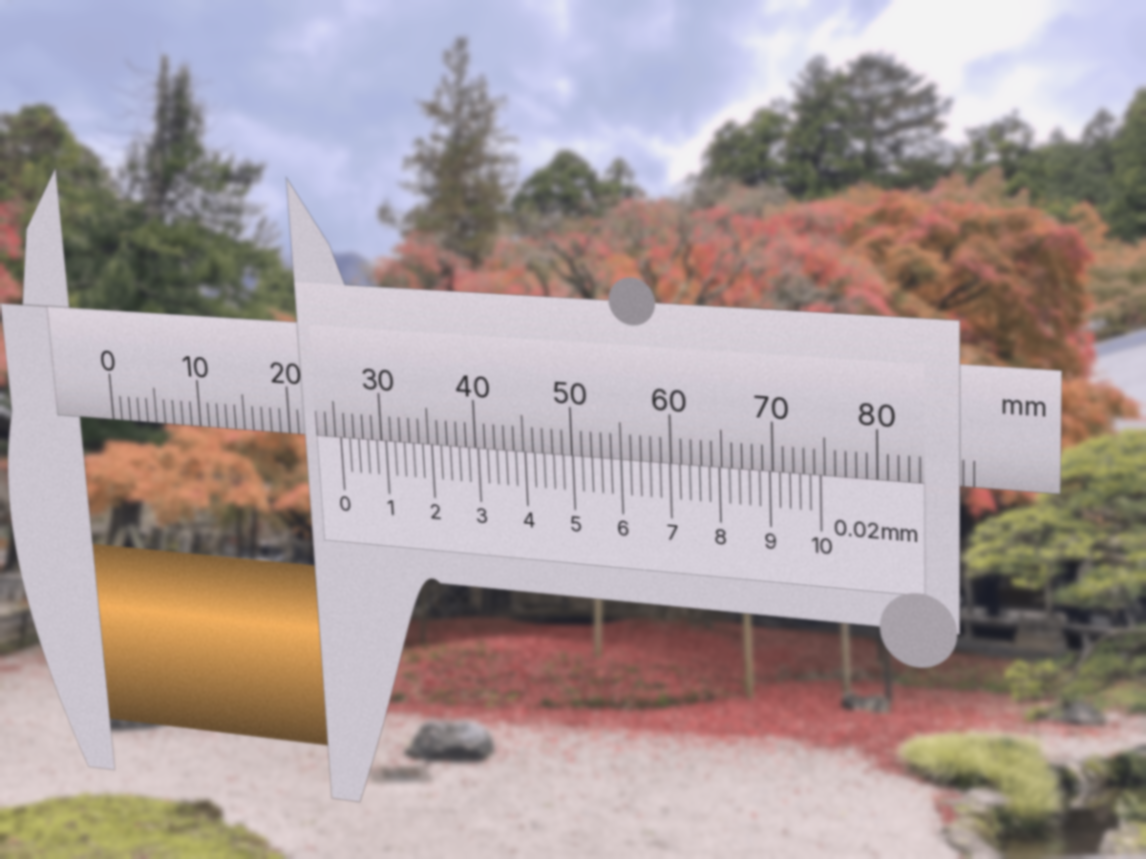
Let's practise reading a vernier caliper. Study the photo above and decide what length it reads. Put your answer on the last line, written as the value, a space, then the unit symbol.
25.6 mm
